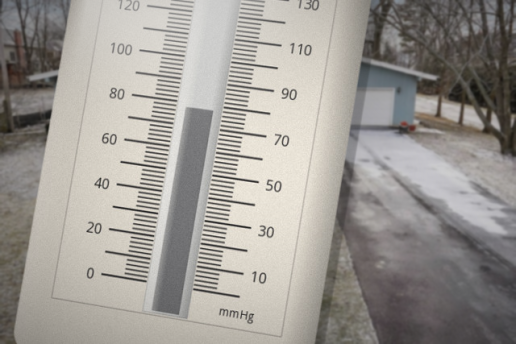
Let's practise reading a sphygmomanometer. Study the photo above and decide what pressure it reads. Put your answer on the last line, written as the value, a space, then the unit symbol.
78 mmHg
